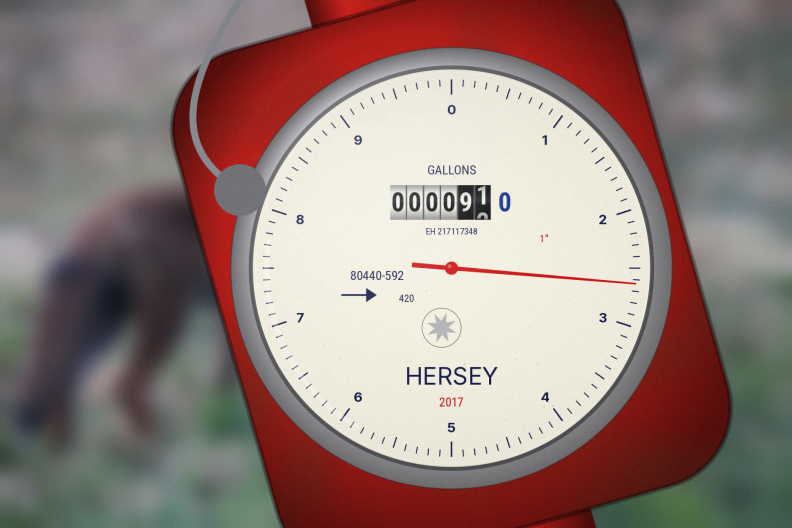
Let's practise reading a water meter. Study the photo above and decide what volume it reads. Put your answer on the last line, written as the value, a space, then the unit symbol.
912.6 gal
